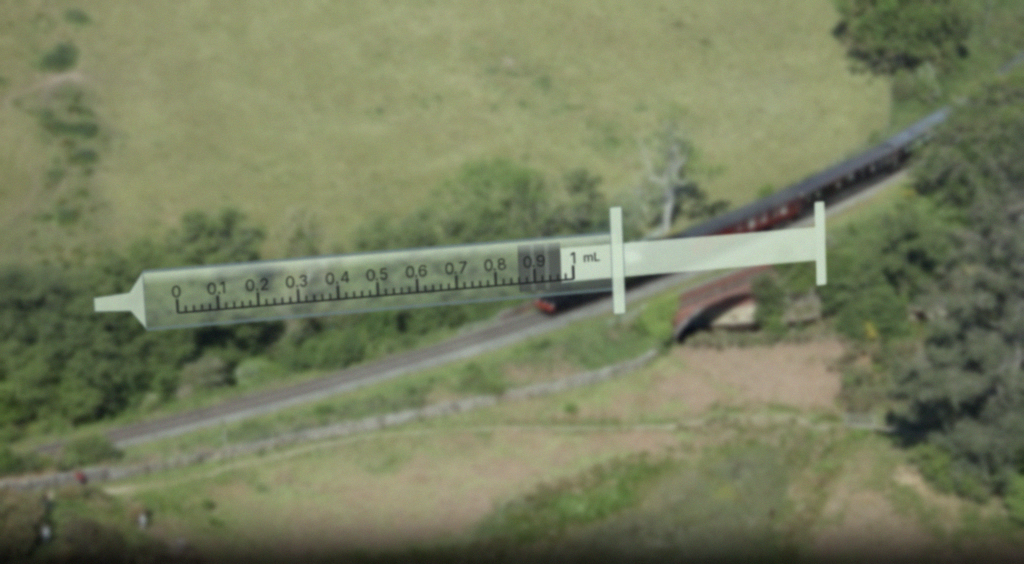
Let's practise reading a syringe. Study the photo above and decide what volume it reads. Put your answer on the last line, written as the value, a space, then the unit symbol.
0.86 mL
